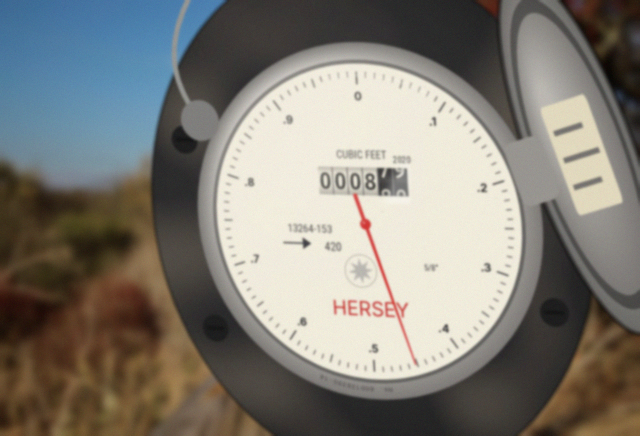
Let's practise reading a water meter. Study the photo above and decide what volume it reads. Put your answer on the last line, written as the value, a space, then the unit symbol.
879.45 ft³
